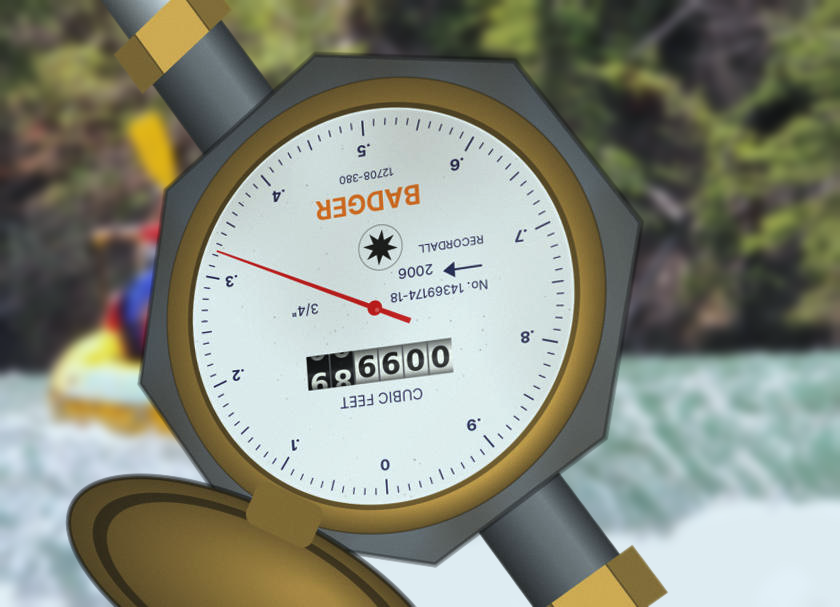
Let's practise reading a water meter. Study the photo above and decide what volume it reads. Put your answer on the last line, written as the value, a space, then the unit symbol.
9989.32 ft³
